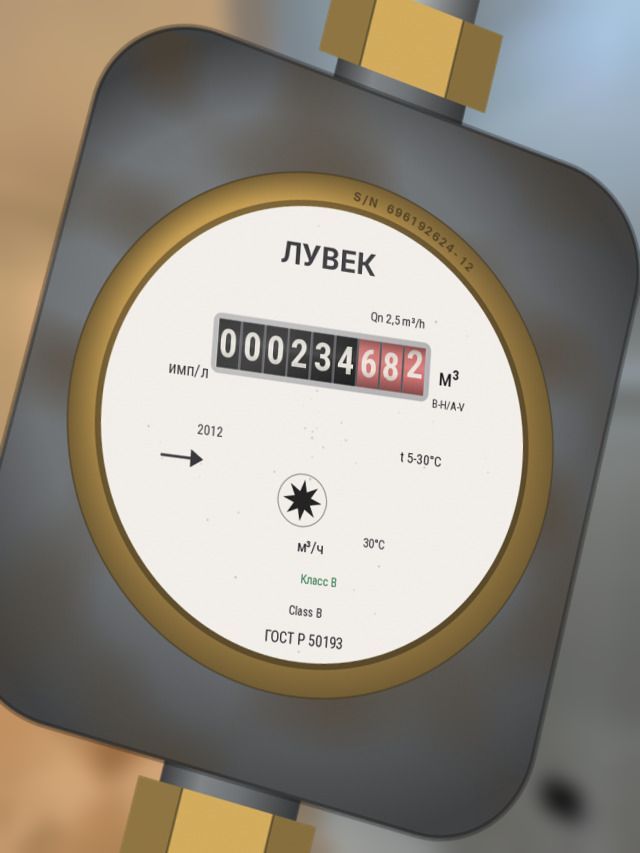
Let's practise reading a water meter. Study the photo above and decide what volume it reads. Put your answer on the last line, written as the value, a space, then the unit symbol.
234.682 m³
